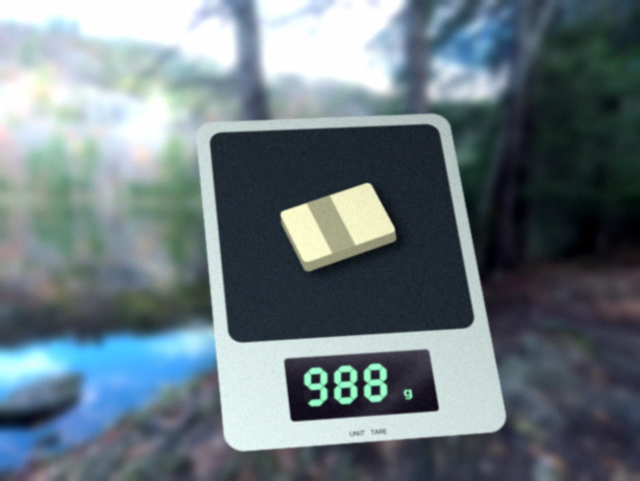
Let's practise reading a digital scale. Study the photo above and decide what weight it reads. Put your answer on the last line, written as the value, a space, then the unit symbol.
988 g
